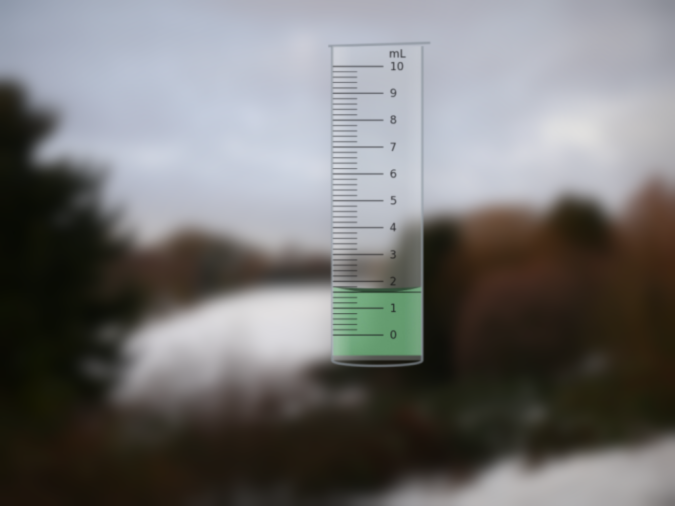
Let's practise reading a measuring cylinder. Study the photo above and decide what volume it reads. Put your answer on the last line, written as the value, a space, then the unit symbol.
1.6 mL
